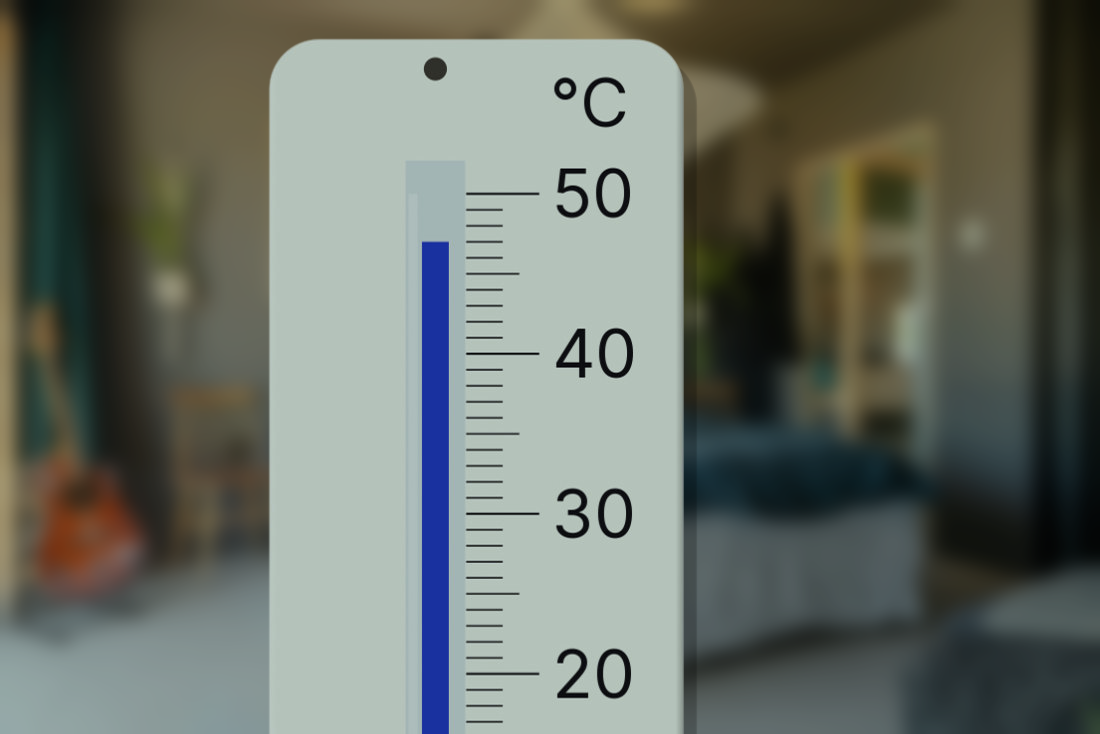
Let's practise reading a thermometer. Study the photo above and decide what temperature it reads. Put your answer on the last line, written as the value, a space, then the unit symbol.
47 °C
